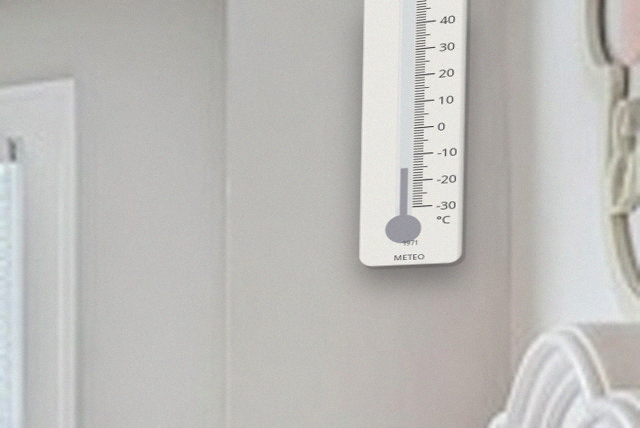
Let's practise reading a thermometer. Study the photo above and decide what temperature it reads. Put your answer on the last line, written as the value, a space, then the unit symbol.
-15 °C
